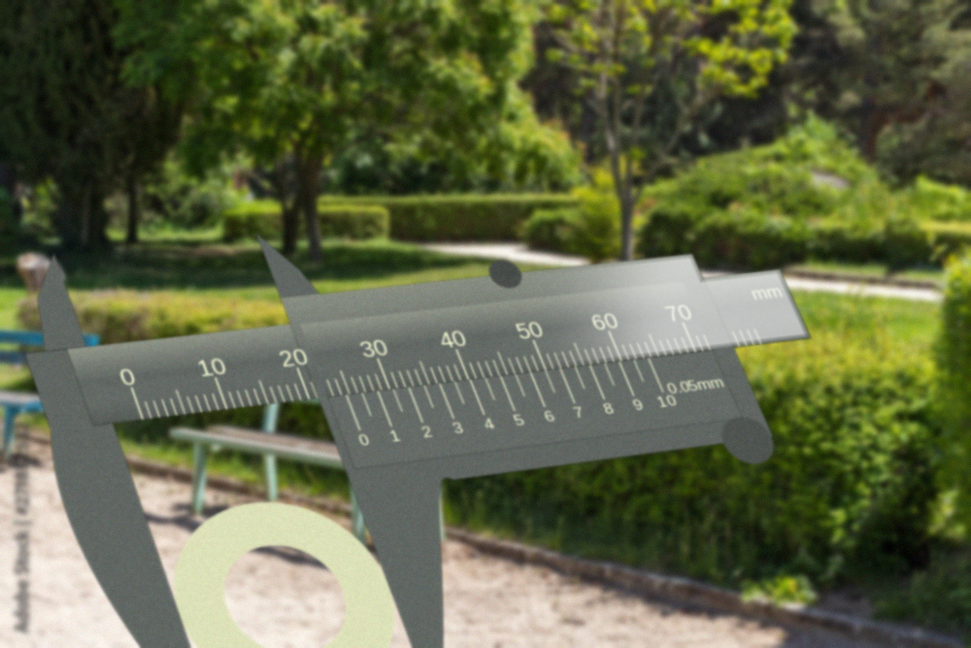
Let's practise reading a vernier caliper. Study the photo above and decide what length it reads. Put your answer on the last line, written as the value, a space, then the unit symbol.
24.6 mm
